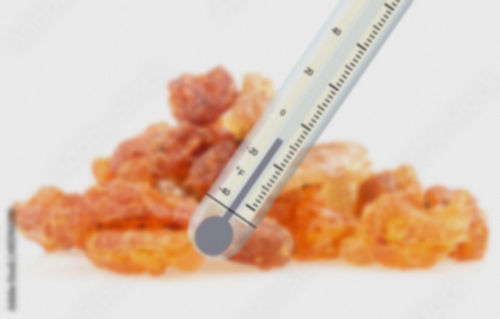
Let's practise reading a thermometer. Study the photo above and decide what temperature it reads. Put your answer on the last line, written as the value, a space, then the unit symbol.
-10 °F
